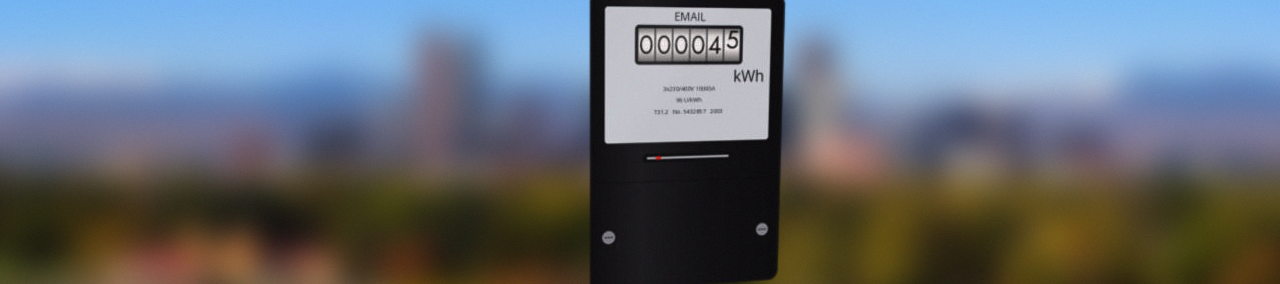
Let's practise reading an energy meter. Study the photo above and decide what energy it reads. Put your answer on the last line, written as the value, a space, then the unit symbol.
45 kWh
